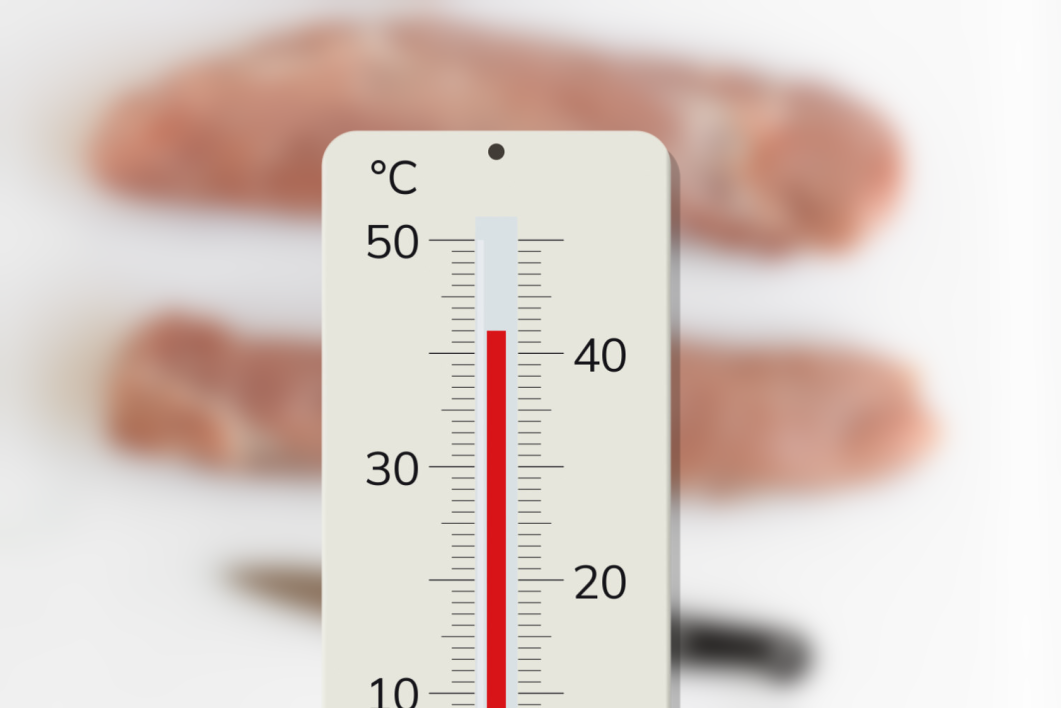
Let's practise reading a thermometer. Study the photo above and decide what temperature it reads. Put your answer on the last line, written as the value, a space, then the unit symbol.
42 °C
